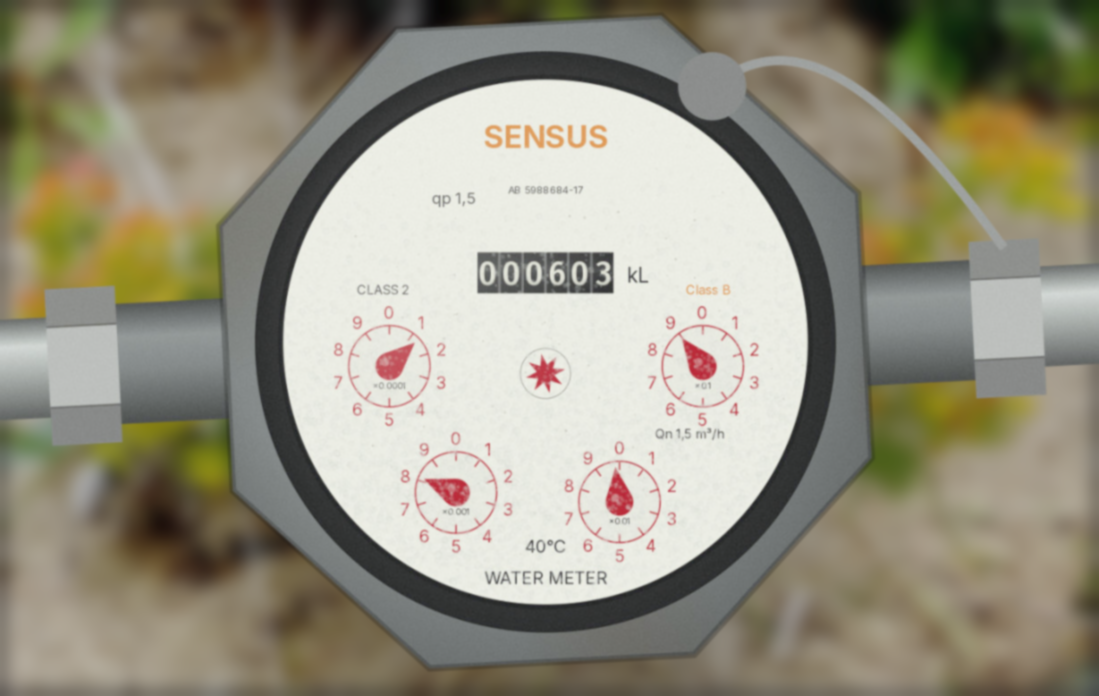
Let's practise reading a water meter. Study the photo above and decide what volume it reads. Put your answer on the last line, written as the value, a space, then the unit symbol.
603.8981 kL
